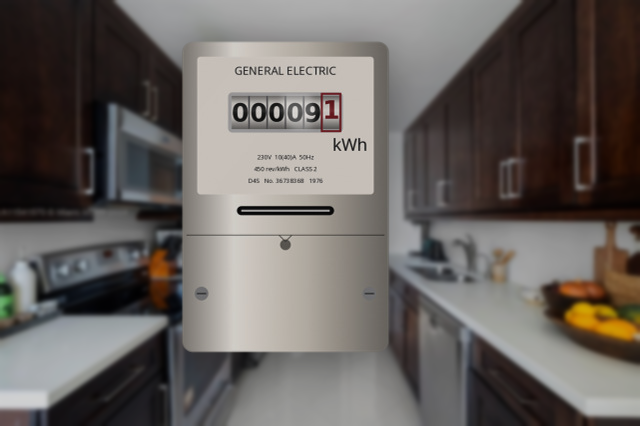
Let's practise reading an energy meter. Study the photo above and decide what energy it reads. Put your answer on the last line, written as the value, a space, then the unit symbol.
9.1 kWh
